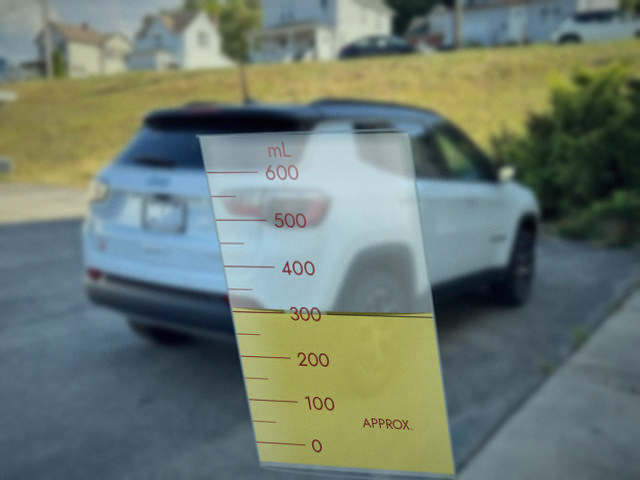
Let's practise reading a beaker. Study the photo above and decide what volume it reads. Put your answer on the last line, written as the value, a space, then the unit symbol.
300 mL
